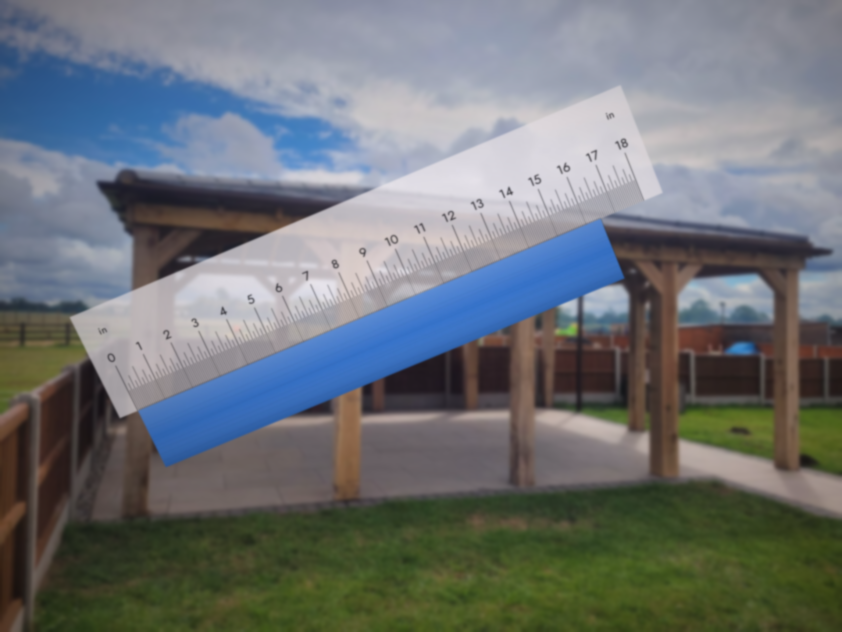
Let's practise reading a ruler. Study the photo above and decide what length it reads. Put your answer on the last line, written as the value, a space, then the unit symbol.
16.5 in
